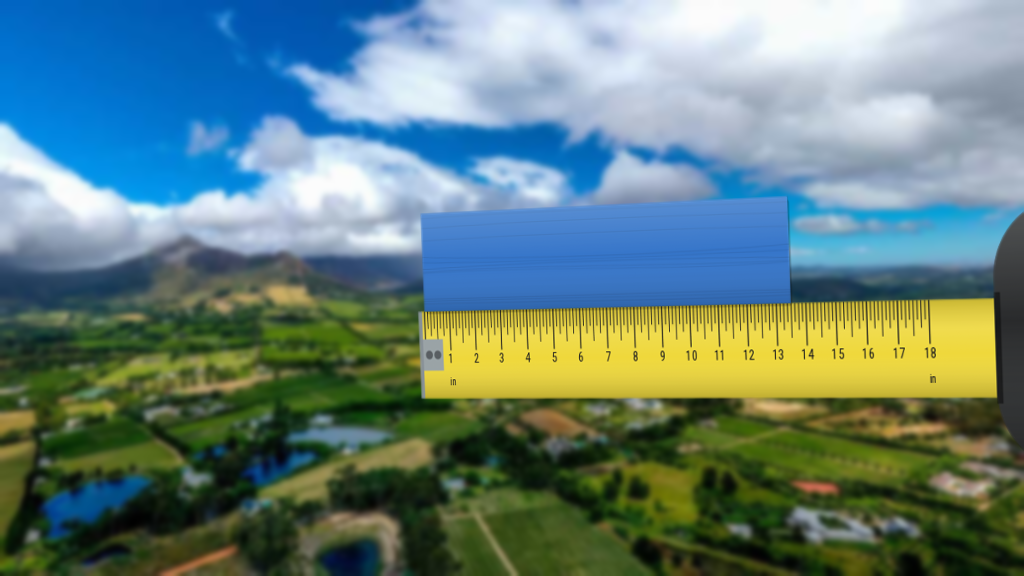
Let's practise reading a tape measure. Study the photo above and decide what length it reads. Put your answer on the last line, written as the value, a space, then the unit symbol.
13.5 in
